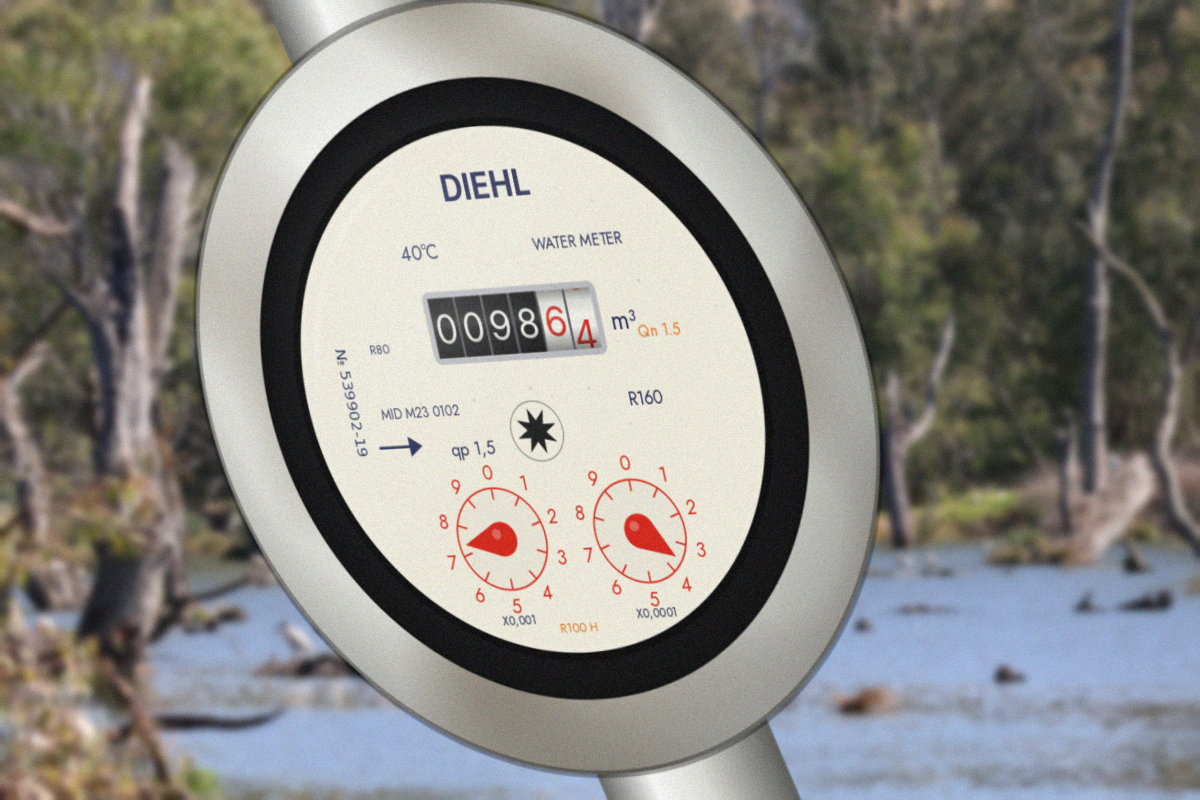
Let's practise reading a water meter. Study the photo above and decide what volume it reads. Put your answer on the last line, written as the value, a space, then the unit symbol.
98.6373 m³
